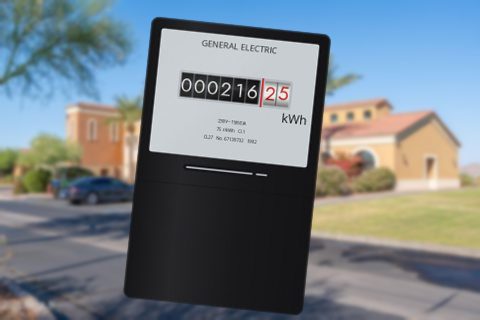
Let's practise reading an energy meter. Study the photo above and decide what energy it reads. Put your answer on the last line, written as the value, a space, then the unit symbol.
216.25 kWh
